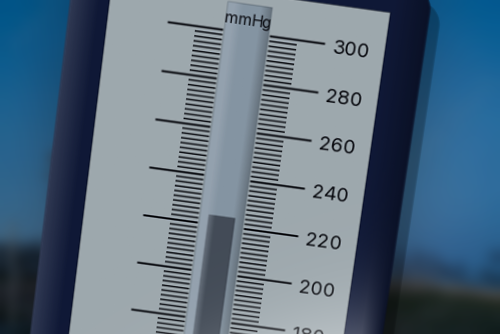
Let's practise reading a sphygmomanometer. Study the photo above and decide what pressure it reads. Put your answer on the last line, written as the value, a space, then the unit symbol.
224 mmHg
